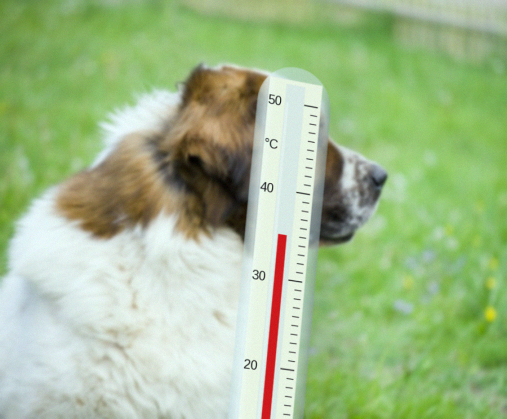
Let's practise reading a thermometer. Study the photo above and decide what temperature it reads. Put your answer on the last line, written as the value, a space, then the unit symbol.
35 °C
